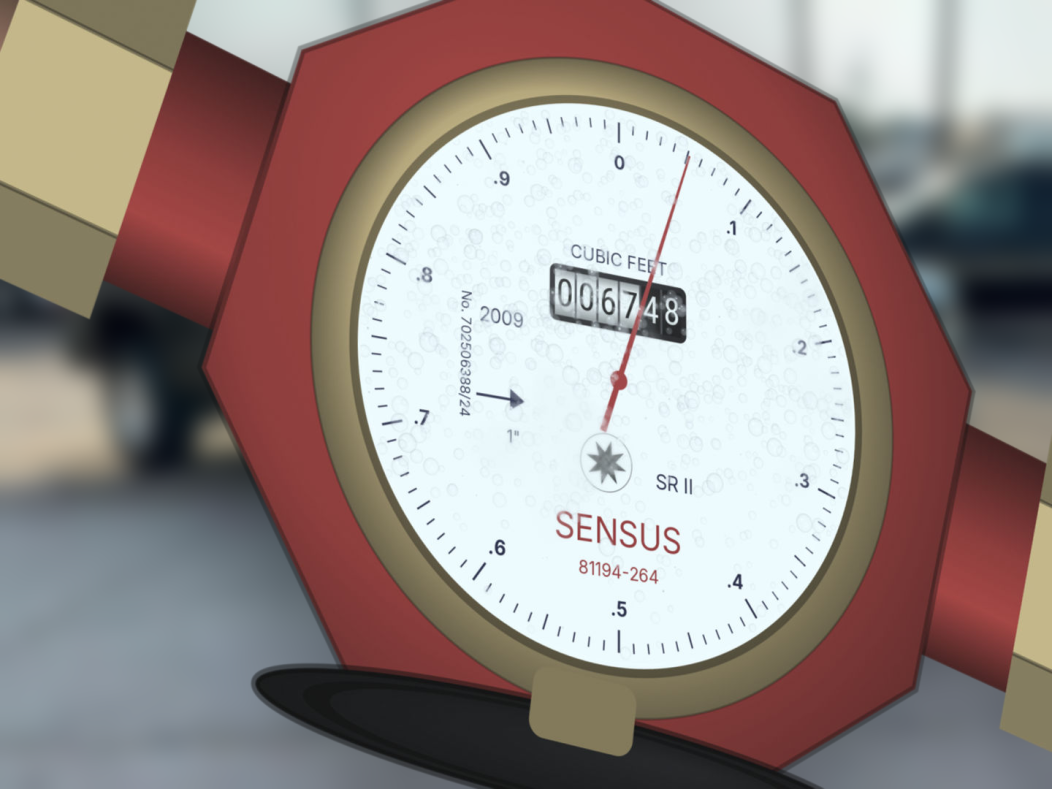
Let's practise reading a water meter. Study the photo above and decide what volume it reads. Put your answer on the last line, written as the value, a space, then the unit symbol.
6748.05 ft³
